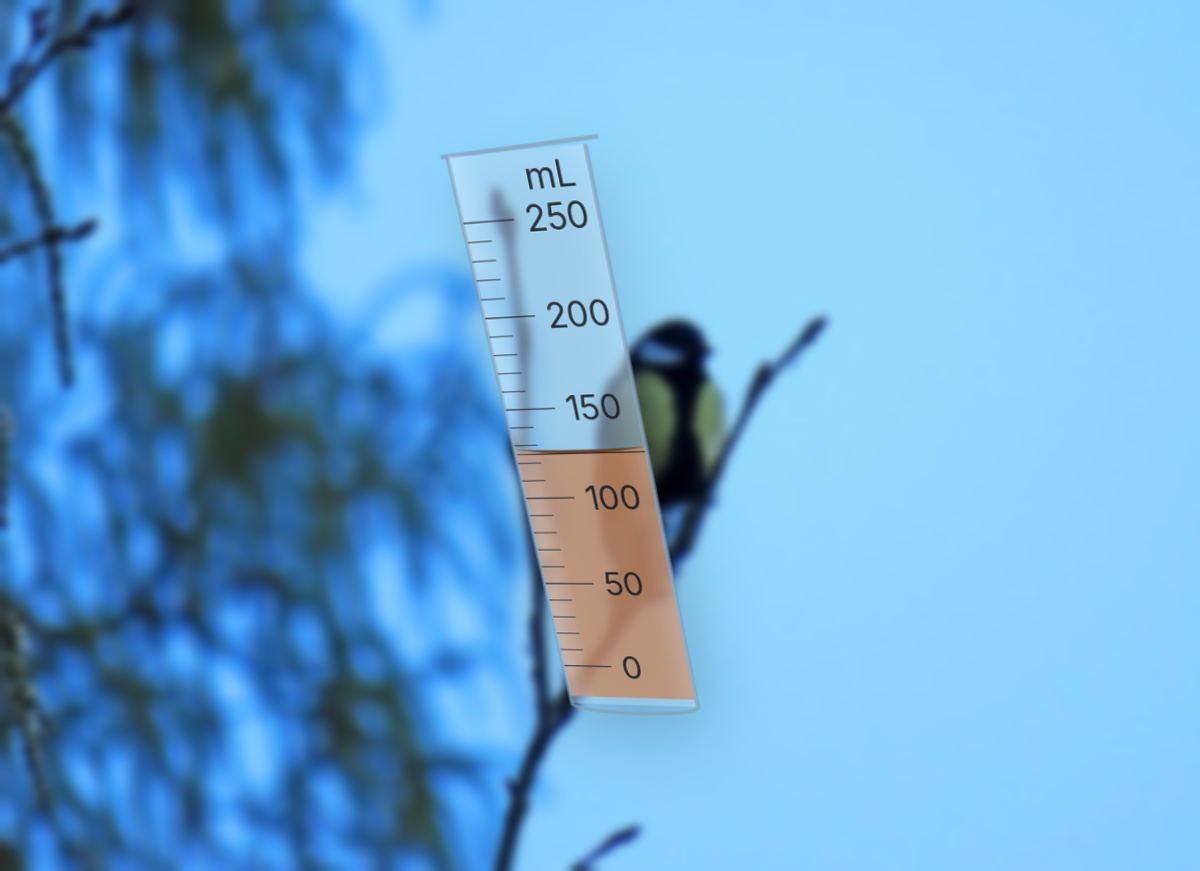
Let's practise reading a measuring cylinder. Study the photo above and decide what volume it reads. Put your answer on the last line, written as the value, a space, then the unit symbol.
125 mL
